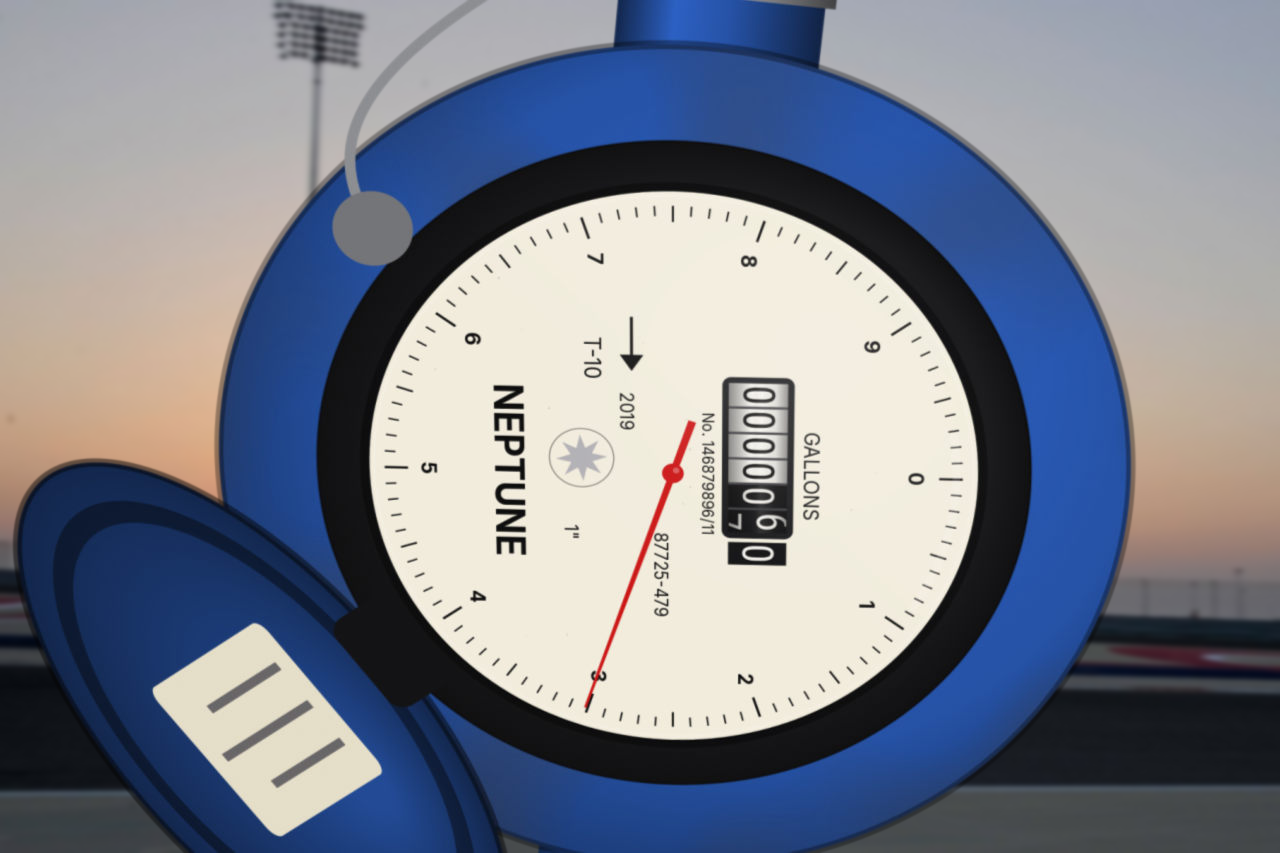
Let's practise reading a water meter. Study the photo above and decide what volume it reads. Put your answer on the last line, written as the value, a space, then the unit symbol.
63.0 gal
